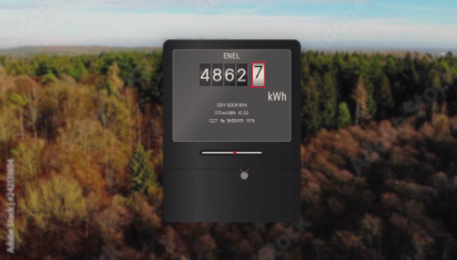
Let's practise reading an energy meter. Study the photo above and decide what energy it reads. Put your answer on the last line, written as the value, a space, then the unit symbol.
4862.7 kWh
